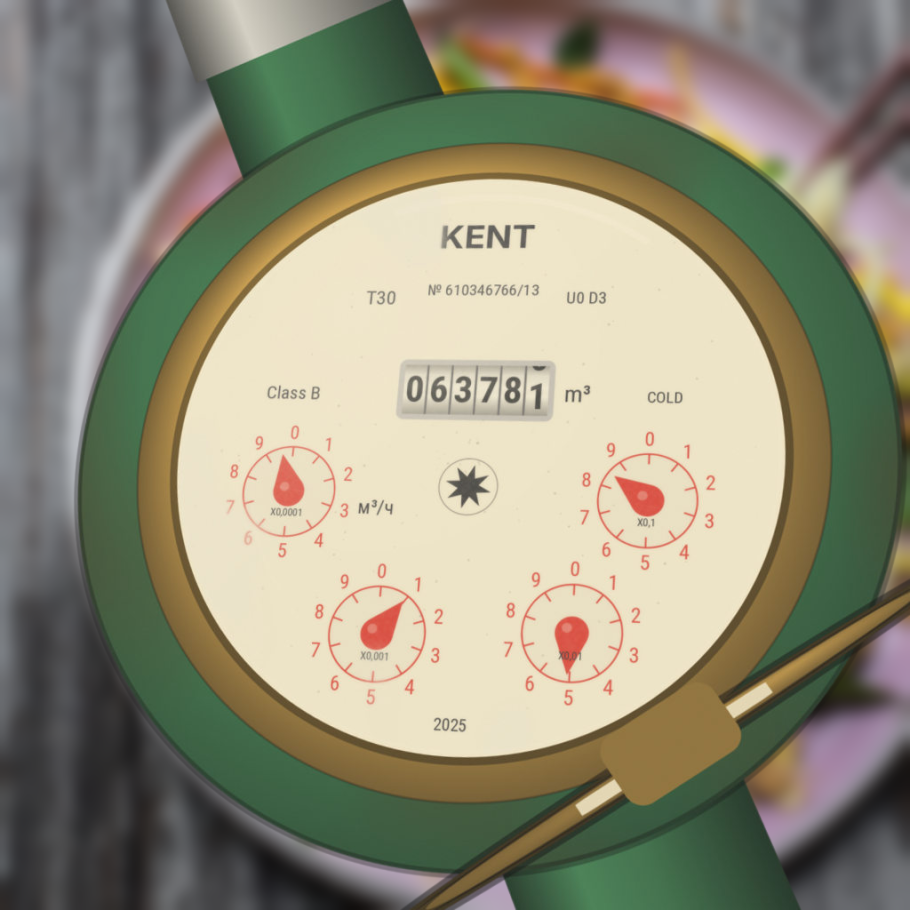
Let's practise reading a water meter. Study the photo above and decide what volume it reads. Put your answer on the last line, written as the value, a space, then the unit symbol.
63780.8509 m³
